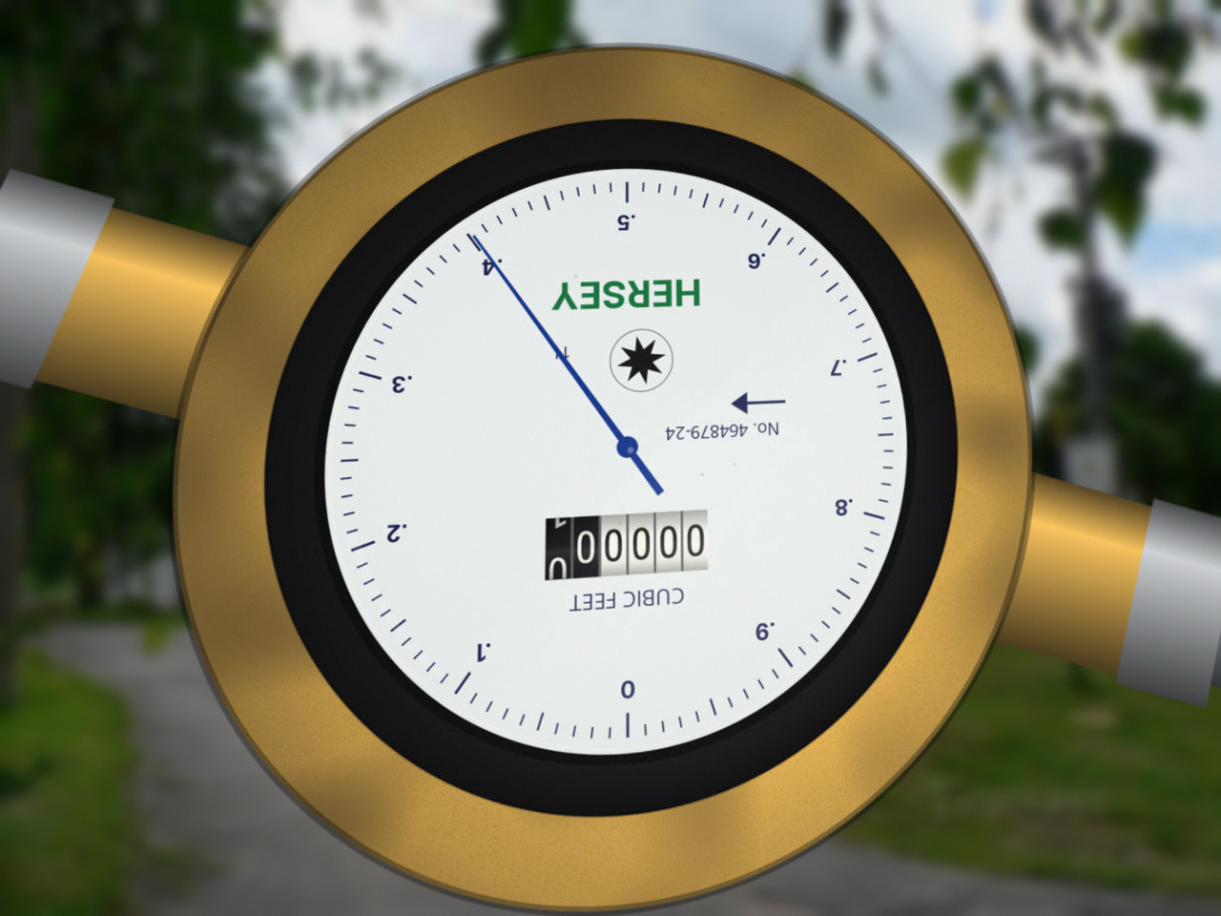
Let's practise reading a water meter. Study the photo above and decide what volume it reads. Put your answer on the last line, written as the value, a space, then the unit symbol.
0.40 ft³
